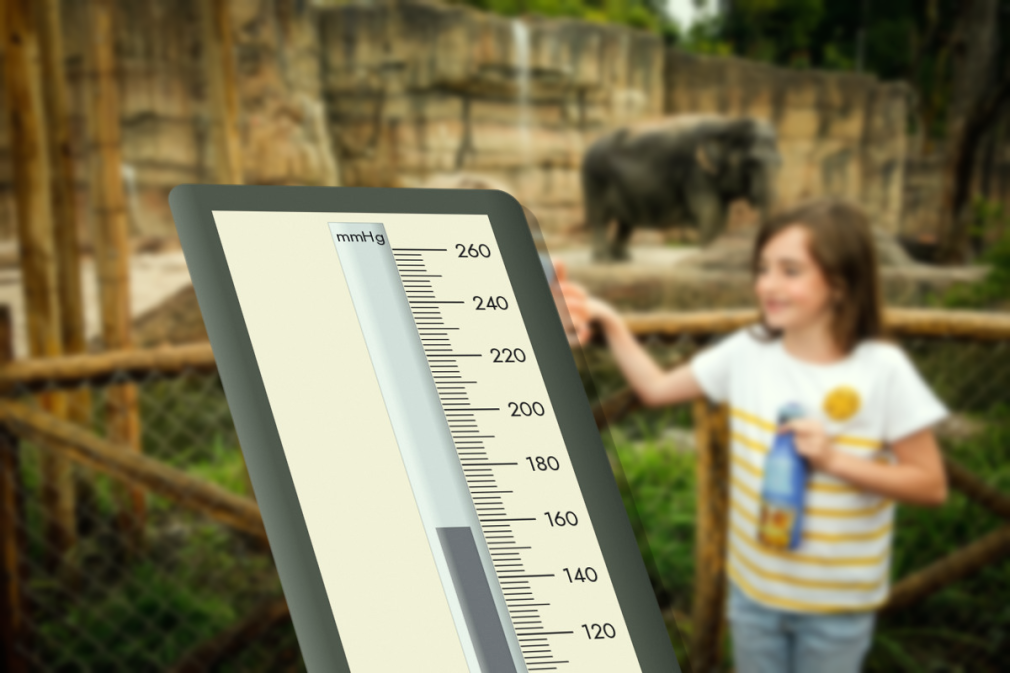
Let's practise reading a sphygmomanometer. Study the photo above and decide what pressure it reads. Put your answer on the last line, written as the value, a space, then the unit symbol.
158 mmHg
